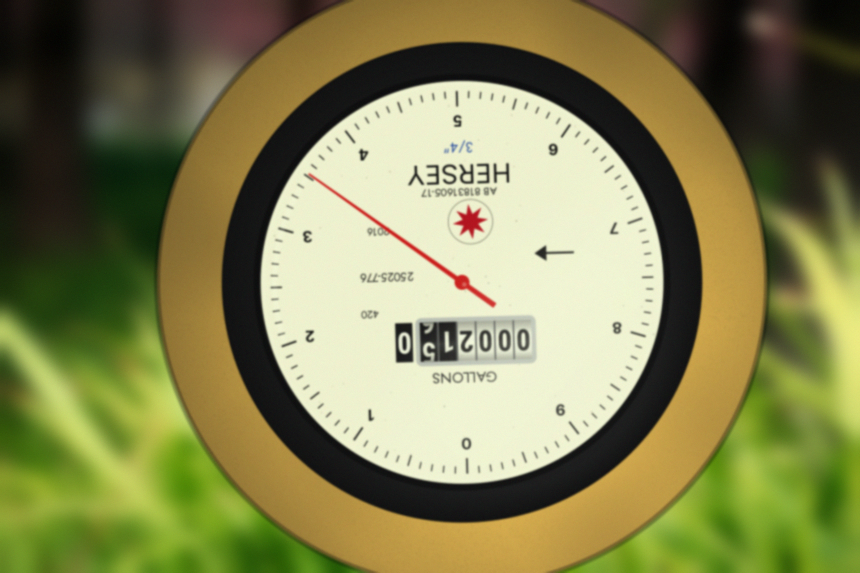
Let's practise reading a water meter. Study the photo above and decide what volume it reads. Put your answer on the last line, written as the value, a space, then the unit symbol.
2153.5 gal
